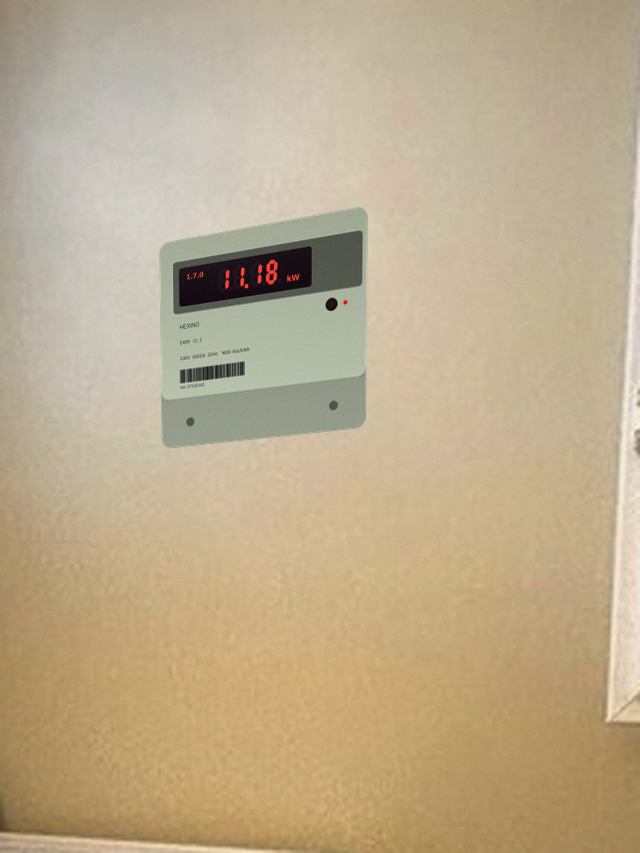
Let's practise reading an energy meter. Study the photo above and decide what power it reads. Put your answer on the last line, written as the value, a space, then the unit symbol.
11.18 kW
